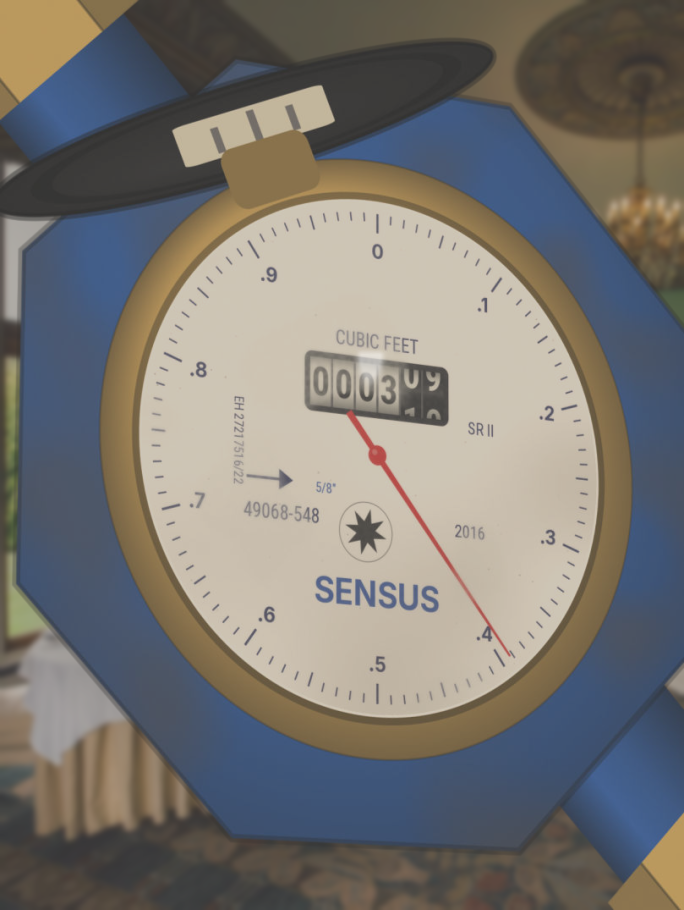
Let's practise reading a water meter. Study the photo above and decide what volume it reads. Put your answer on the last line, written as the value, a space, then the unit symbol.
309.39 ft³
